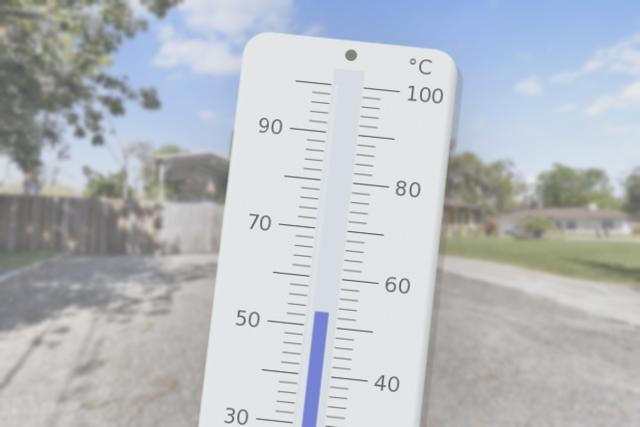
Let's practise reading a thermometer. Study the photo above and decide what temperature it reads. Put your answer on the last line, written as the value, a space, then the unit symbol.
53 °C
